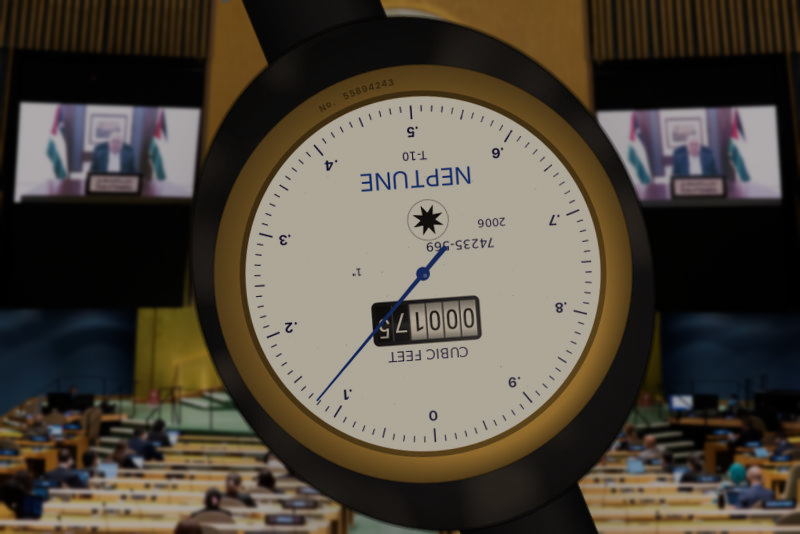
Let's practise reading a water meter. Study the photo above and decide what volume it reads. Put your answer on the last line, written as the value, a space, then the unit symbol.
175.12 ft³
